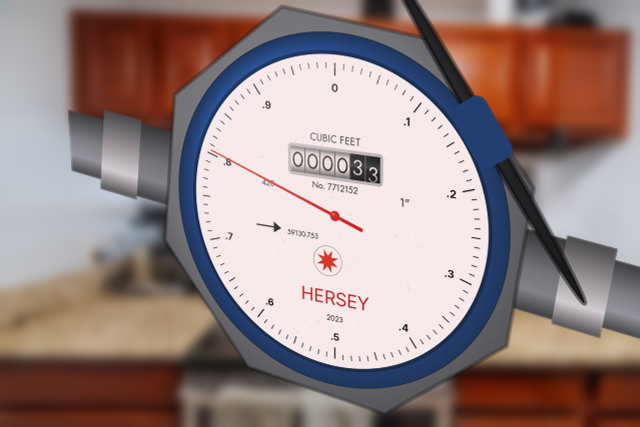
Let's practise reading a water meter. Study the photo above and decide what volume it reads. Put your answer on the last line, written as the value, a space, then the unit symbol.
32.80 ft³
